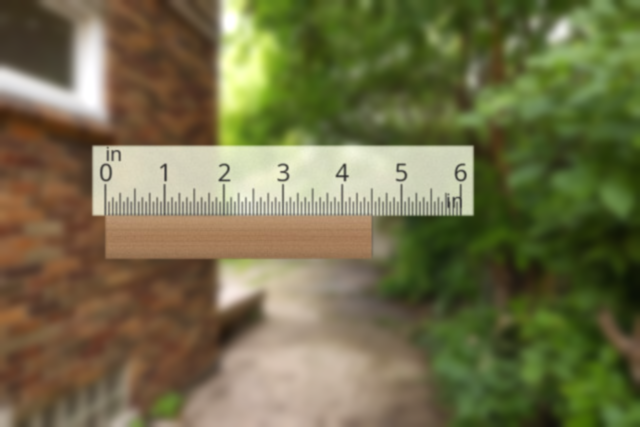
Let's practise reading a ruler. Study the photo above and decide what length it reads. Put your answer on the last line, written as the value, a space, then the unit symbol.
4.5 in
